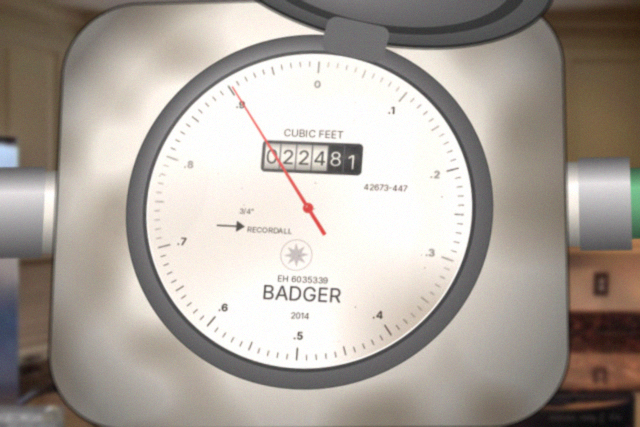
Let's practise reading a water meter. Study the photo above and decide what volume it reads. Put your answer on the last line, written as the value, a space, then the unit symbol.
22480.90 ft³
